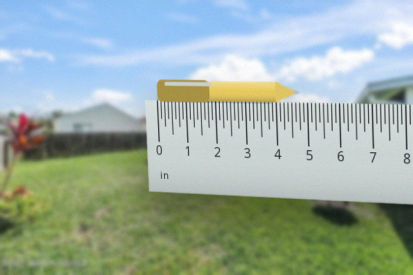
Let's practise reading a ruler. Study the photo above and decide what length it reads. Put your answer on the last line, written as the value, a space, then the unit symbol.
4.75 in
